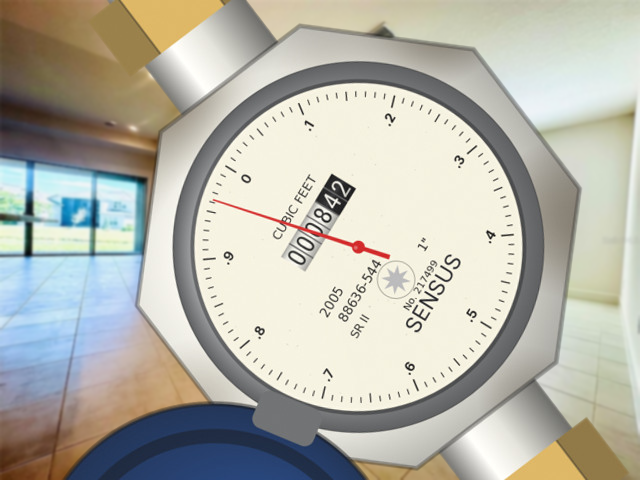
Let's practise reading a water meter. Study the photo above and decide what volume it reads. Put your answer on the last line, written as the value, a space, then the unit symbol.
841.96 ft³
